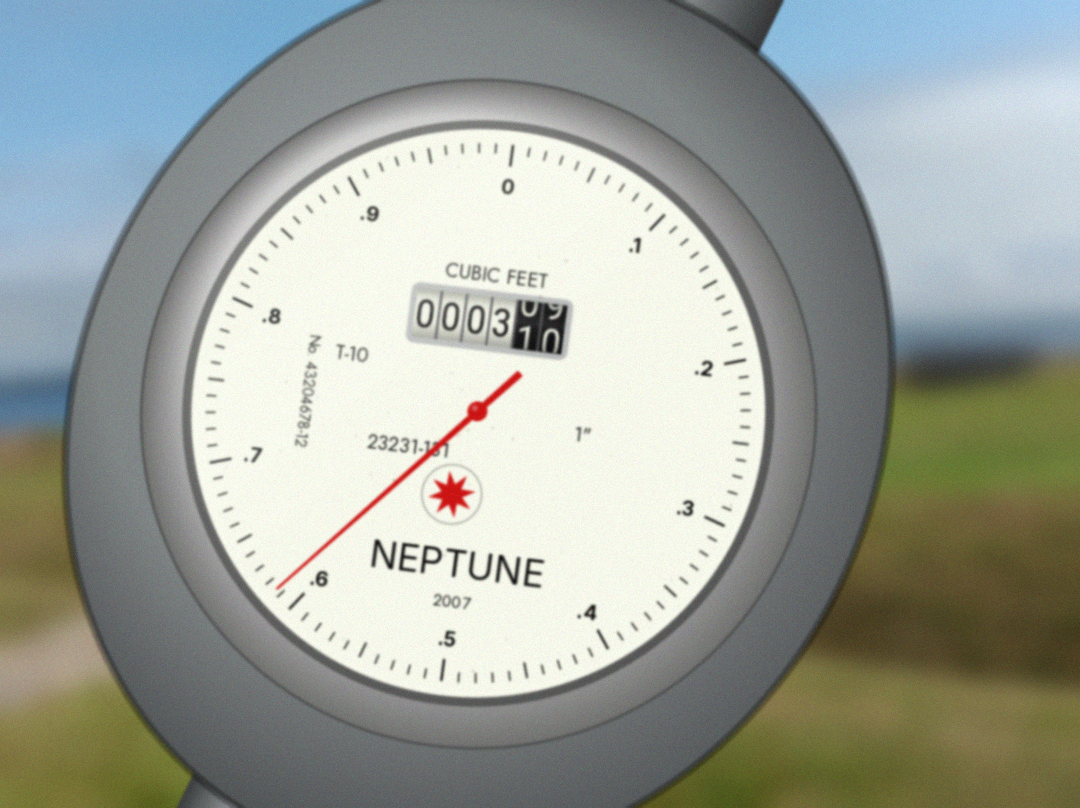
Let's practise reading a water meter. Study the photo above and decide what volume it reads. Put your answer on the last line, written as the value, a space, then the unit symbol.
309.61 ft³
